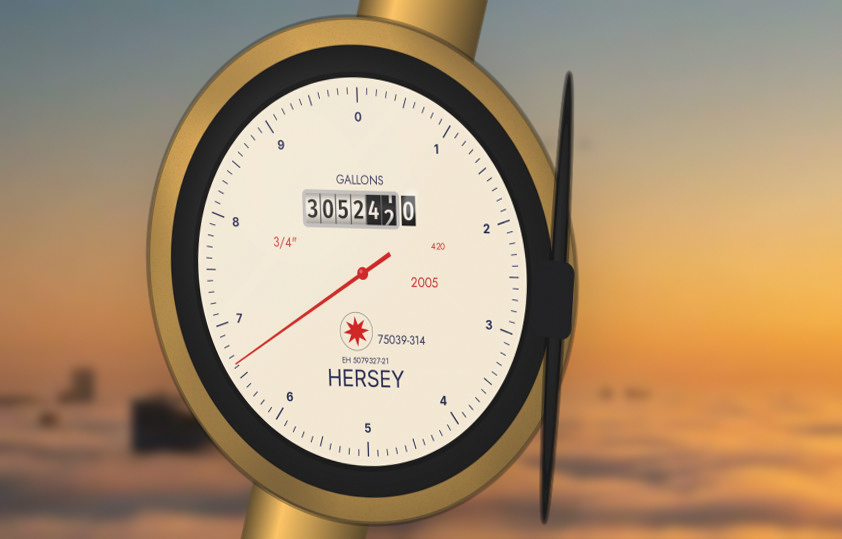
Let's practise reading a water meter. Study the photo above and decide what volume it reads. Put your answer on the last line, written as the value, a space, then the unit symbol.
3052416.6 gal
